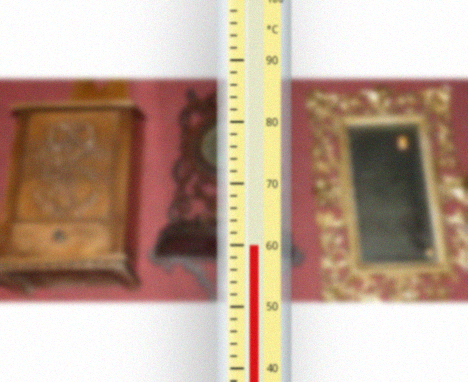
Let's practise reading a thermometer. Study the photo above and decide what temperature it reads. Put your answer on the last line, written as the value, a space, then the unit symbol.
60 °C
